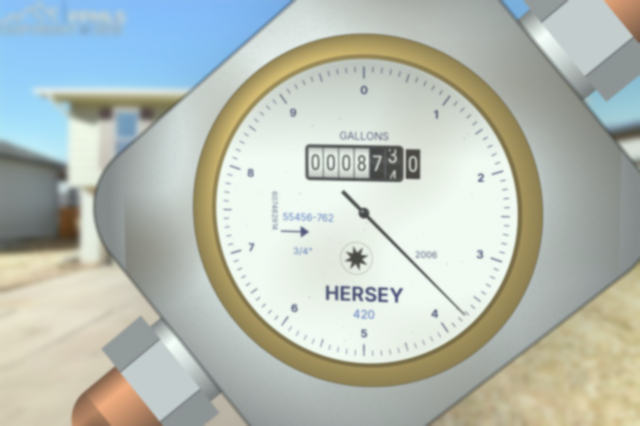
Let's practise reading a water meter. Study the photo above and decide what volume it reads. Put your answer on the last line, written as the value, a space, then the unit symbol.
8733.7 gal
